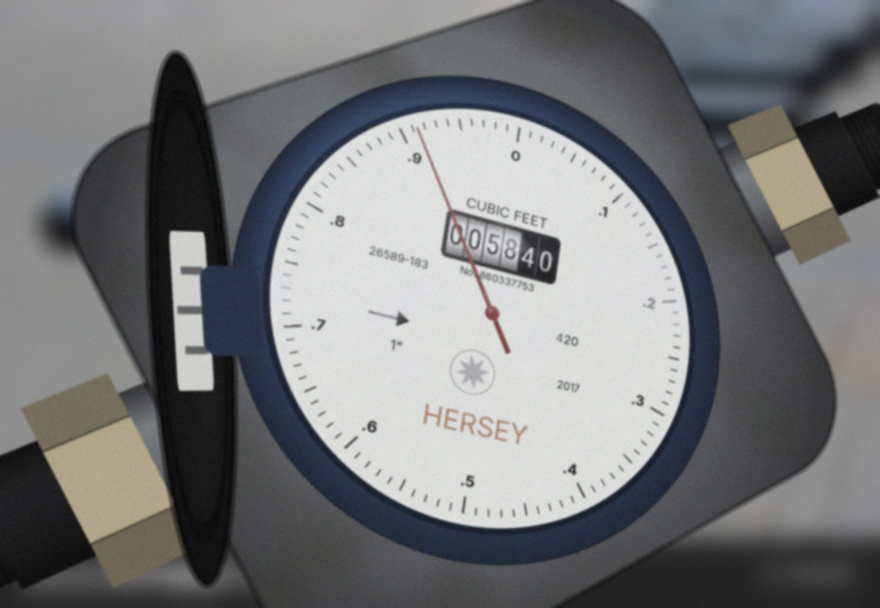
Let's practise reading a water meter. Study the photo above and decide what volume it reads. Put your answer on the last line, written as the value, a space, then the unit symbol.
5839.91 ft³
